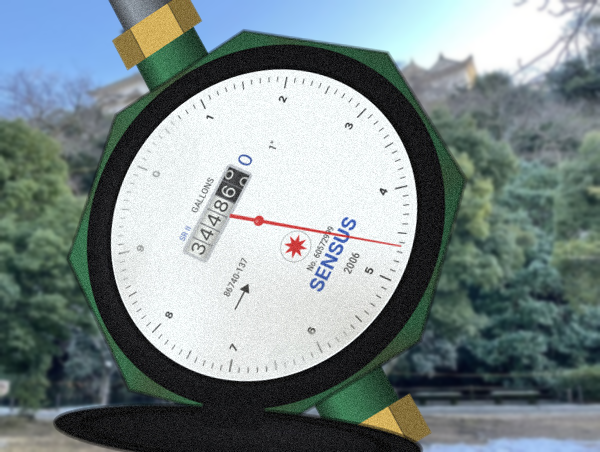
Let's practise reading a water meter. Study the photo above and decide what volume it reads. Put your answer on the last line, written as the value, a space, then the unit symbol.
3448684.6 gal
